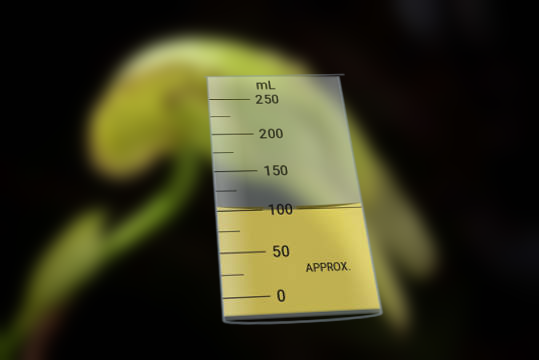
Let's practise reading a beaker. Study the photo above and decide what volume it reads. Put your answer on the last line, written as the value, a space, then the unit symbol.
100 mL
